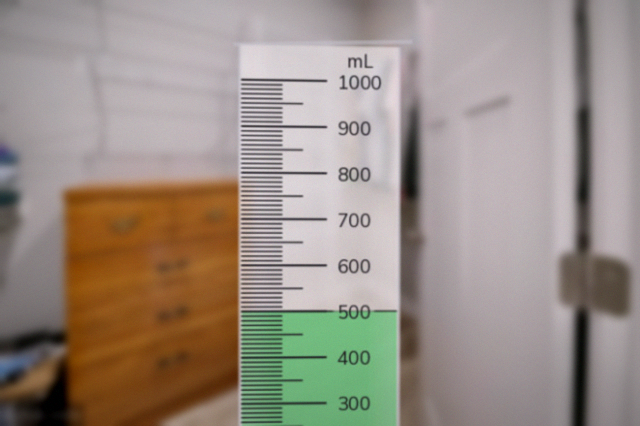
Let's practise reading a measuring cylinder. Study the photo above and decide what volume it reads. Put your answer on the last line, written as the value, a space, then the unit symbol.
500 mL
